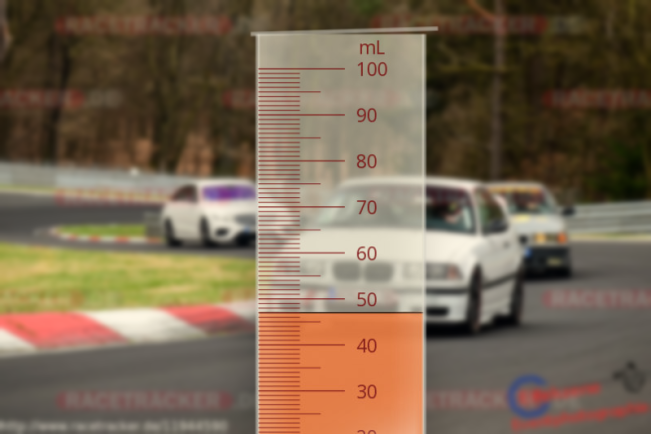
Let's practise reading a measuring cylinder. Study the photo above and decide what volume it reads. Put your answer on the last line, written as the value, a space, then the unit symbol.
47 mL
